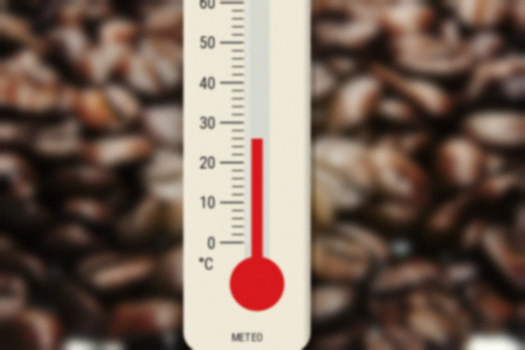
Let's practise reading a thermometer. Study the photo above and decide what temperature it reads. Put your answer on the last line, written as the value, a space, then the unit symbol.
26 °C
